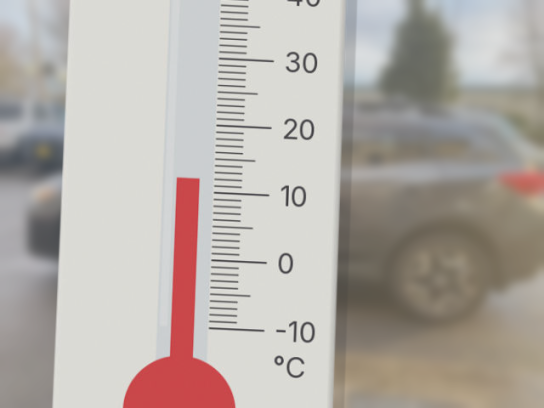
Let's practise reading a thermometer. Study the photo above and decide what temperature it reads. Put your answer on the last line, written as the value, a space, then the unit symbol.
12 °C
